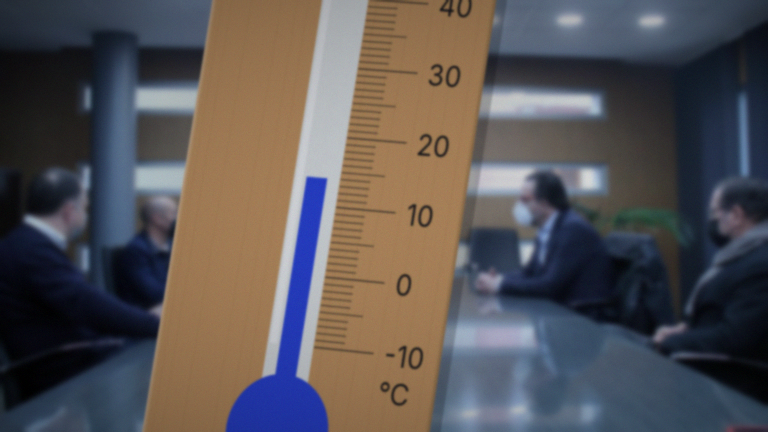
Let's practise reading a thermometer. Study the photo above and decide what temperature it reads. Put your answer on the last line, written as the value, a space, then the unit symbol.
14 °C
